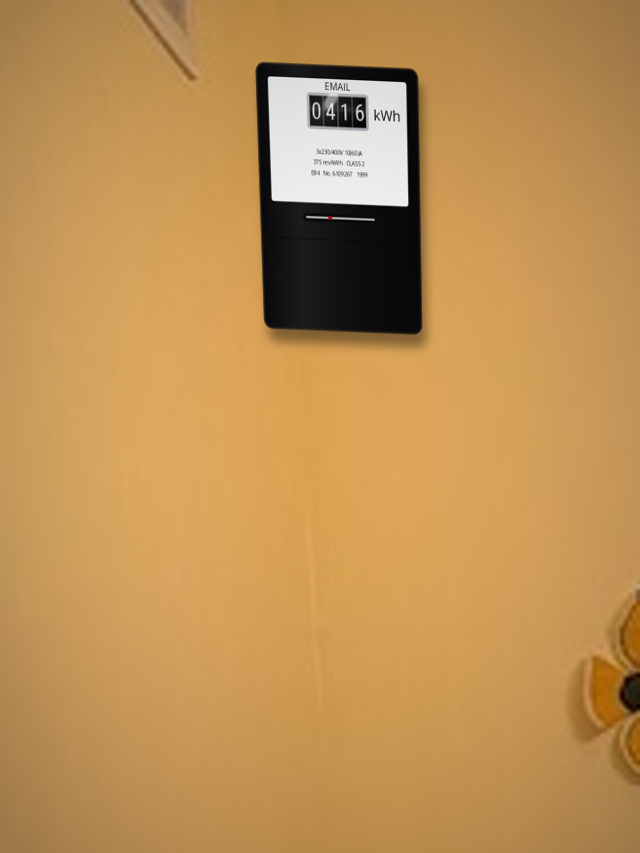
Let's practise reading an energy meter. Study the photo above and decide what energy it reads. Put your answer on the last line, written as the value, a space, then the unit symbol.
416 kWh
